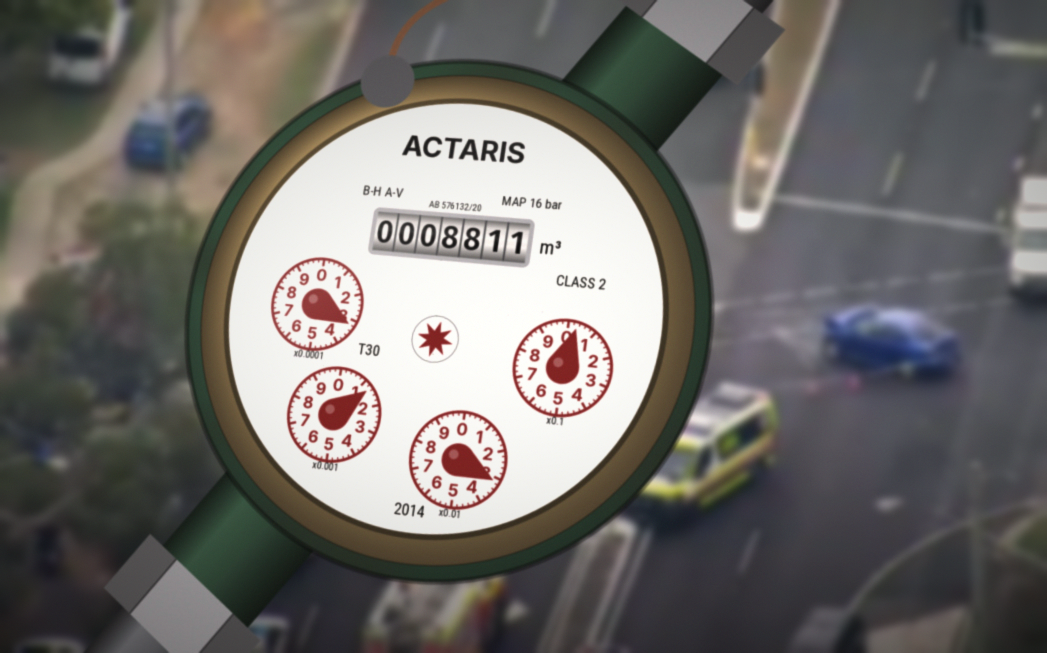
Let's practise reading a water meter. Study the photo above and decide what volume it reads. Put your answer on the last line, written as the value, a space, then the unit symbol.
8811.0313 m³
